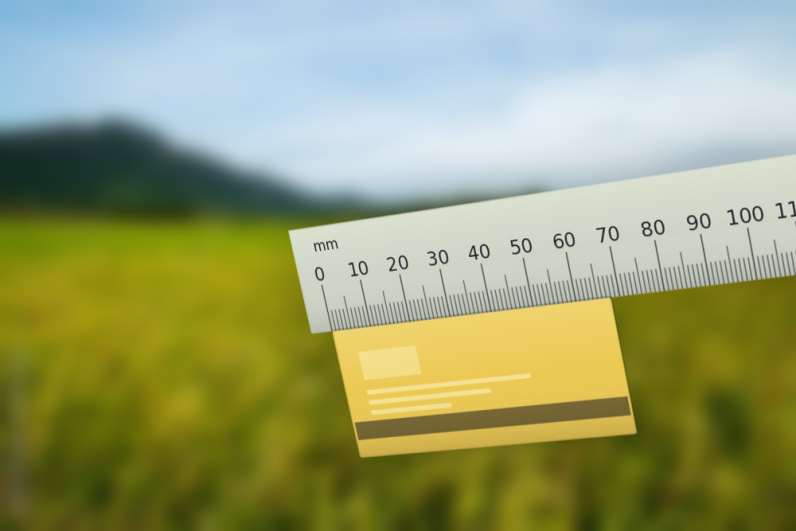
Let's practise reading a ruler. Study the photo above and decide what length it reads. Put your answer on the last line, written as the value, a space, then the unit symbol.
68 mm
